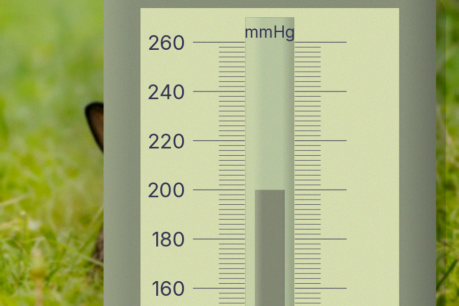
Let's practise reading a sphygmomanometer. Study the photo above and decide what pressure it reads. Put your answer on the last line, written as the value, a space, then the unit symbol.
200 mmHg
